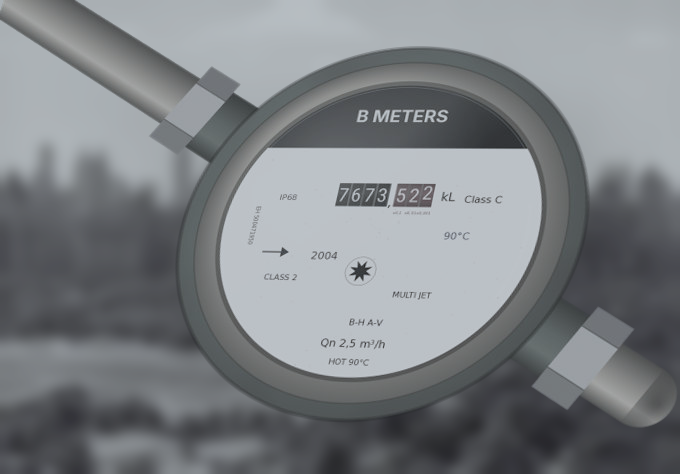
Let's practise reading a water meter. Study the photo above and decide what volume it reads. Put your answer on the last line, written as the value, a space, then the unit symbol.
7673.522 kL
